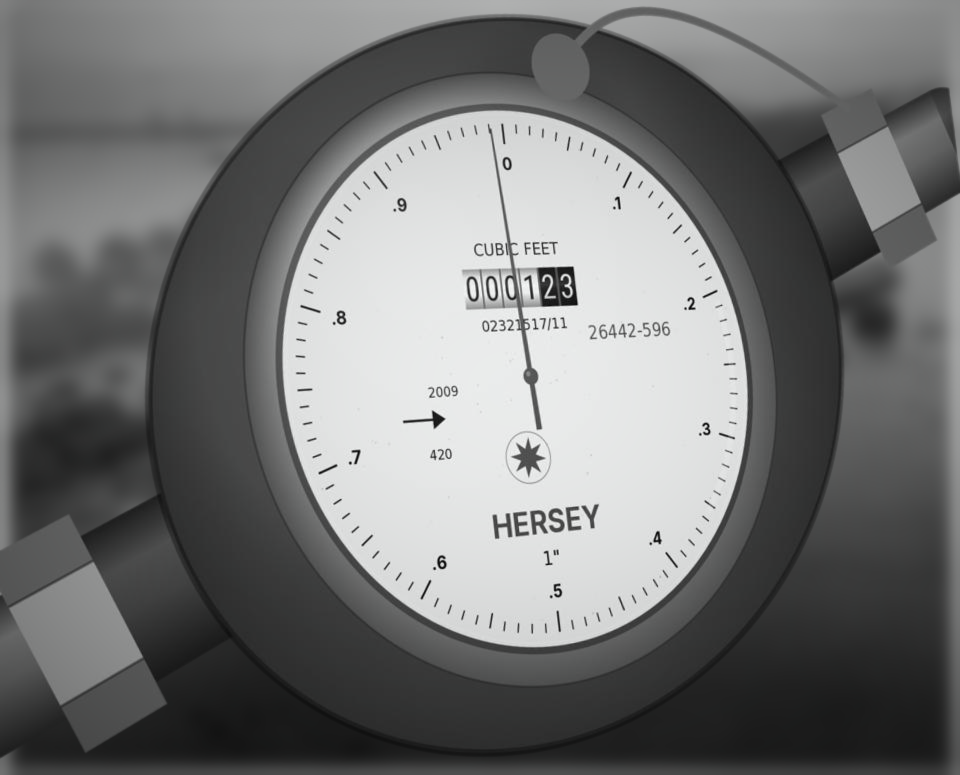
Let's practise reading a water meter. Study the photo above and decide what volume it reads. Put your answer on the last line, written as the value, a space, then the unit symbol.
122.99 ft³
